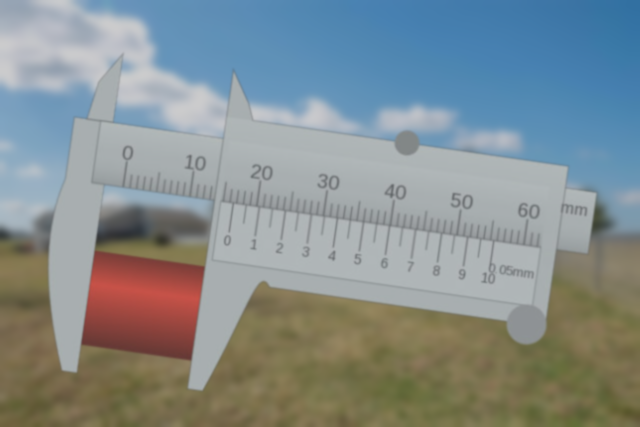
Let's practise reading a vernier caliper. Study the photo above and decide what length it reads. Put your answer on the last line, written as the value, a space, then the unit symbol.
16.5 mm
